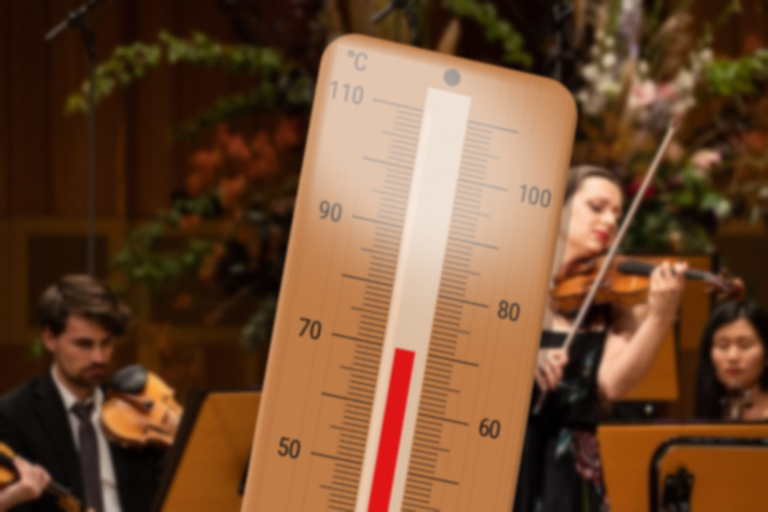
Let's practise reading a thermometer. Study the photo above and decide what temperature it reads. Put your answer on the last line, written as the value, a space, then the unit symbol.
70 °C
